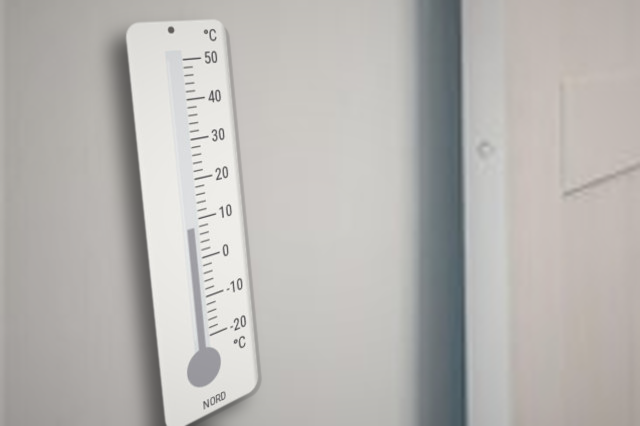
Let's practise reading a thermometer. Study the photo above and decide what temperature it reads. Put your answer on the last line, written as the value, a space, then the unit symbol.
8 °C
